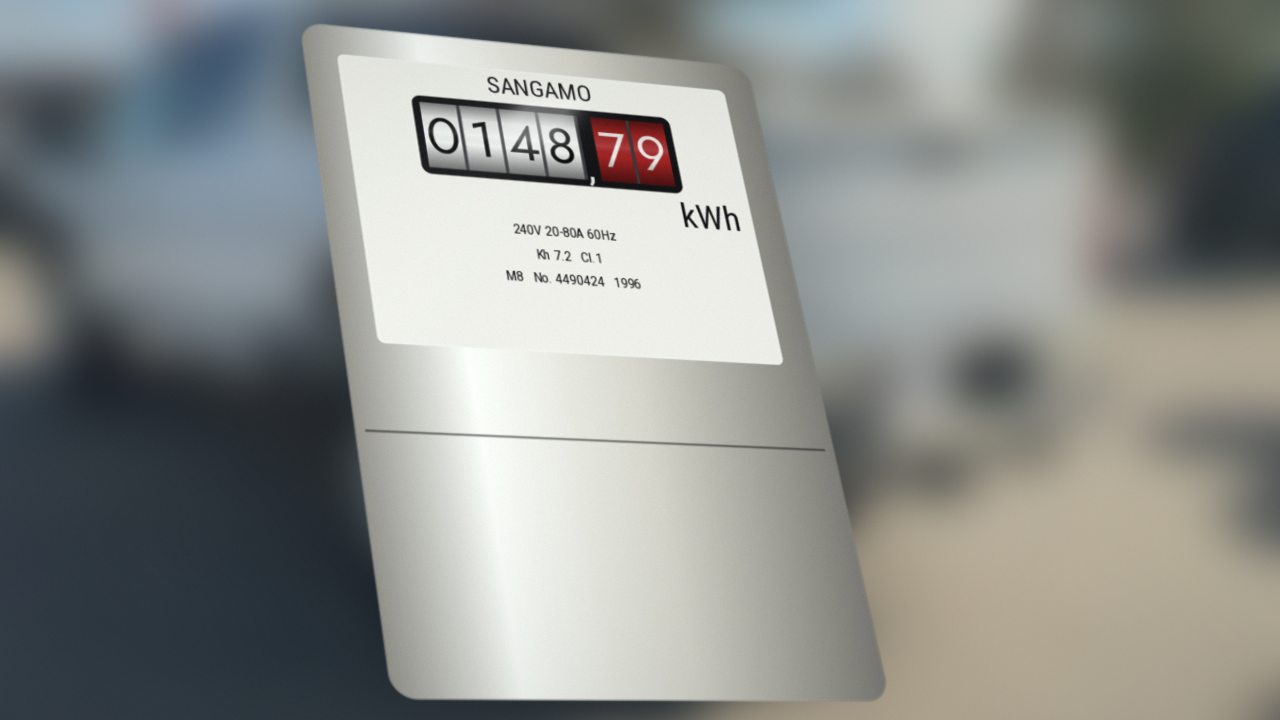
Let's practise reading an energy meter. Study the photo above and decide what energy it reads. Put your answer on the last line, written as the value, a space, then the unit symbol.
148.79 kWh
